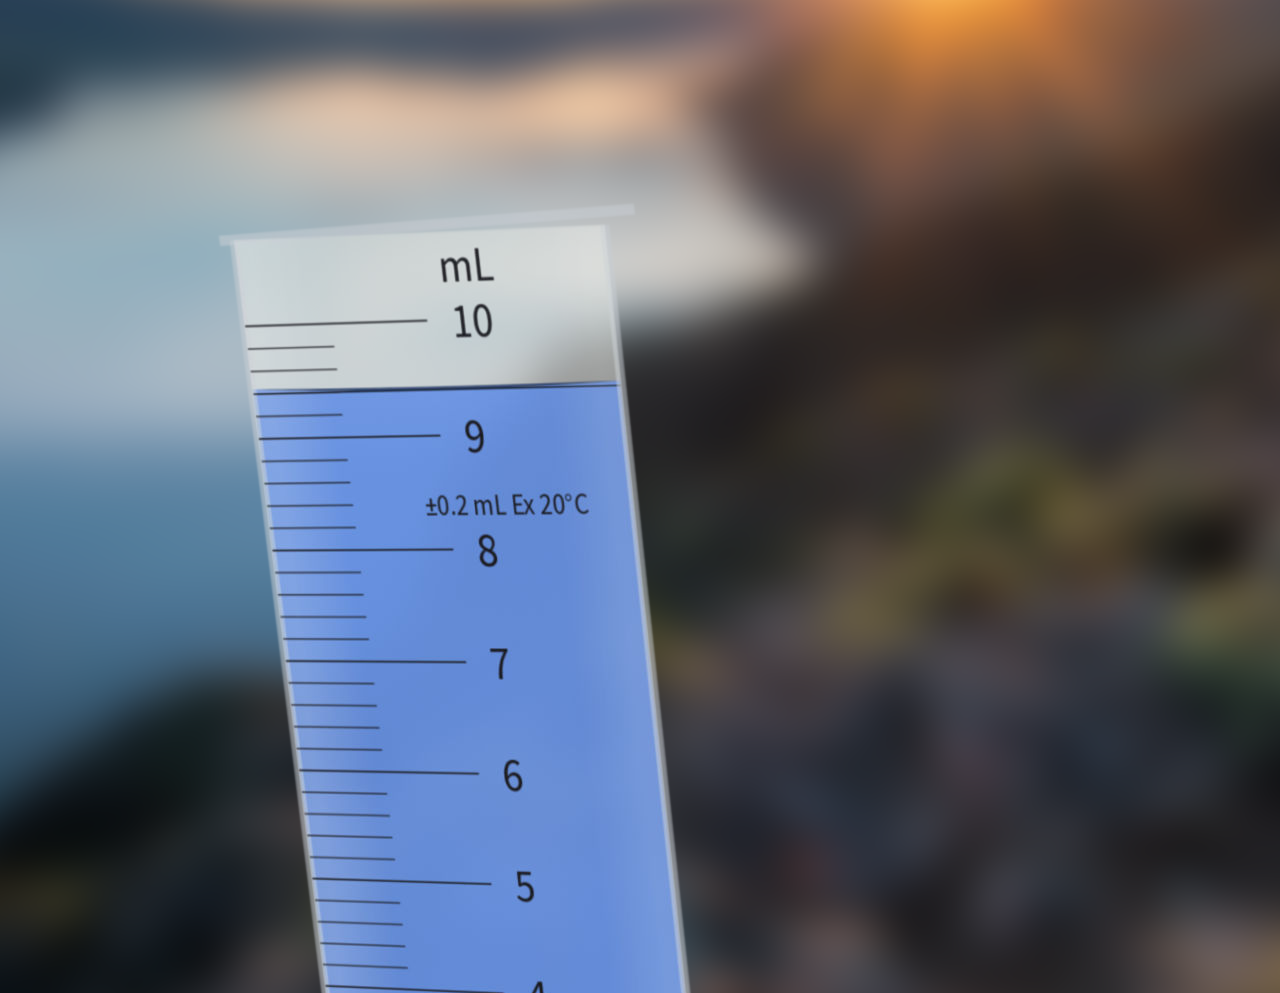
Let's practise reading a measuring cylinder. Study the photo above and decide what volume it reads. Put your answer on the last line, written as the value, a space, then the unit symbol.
9.4 mL
